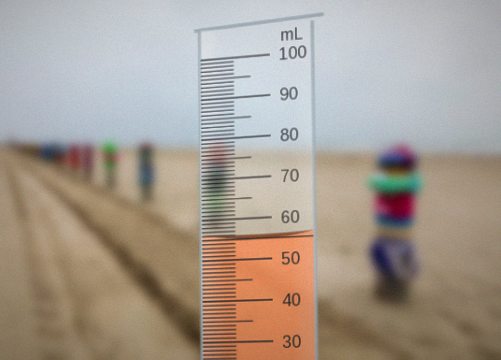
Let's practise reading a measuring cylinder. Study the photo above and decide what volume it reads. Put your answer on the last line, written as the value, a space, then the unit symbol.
55 mL
